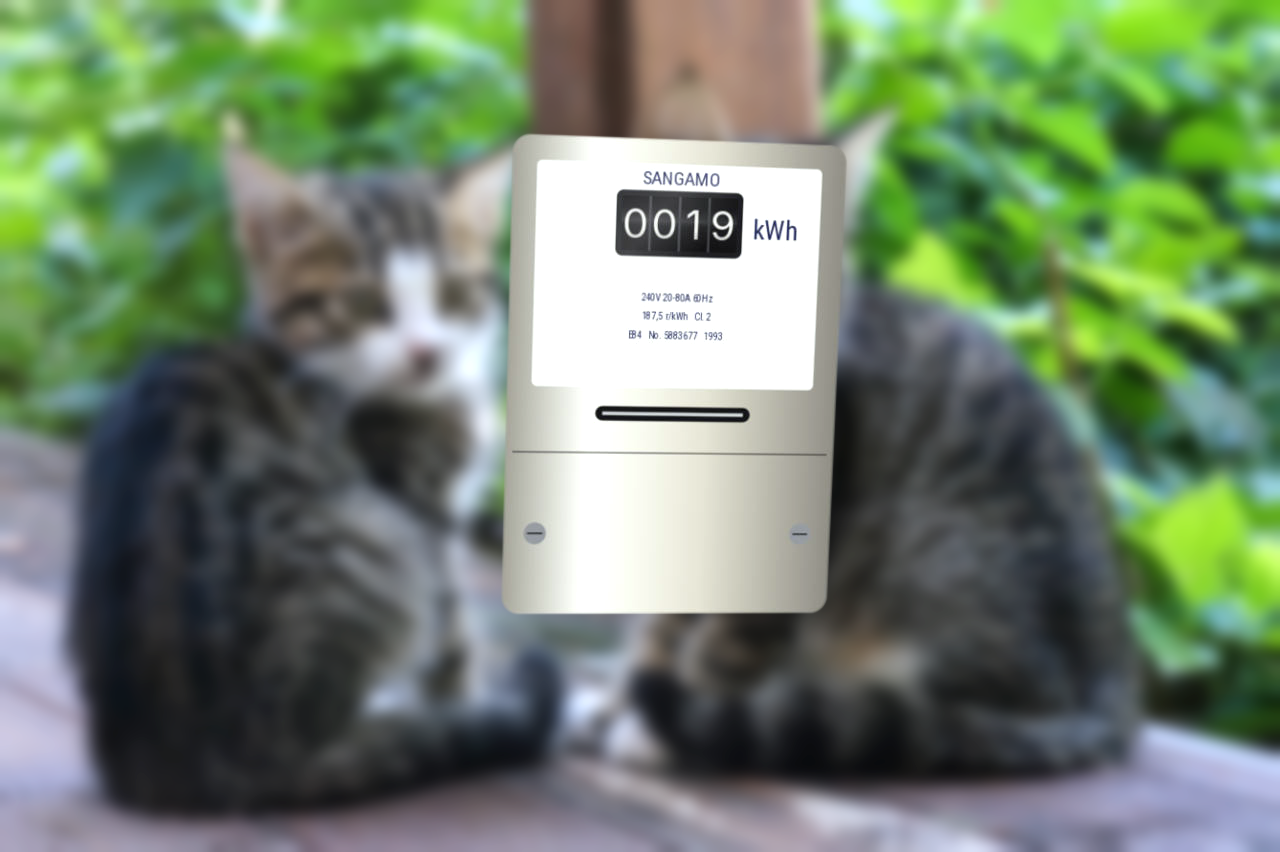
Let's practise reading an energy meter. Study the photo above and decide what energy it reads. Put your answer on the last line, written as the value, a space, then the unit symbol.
19 kWh
